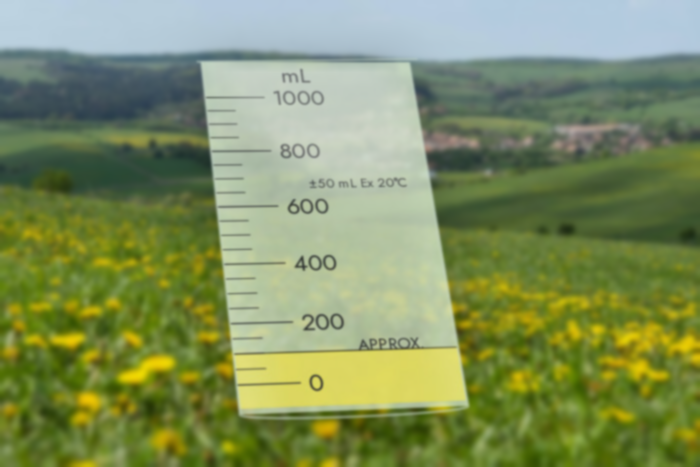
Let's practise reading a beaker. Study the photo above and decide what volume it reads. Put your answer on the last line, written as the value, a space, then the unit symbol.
100 mL
